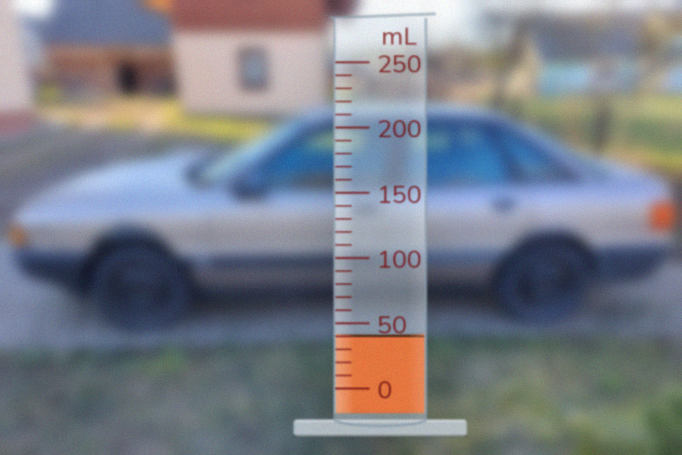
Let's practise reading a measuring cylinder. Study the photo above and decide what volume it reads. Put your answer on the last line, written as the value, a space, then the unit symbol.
40 mL
